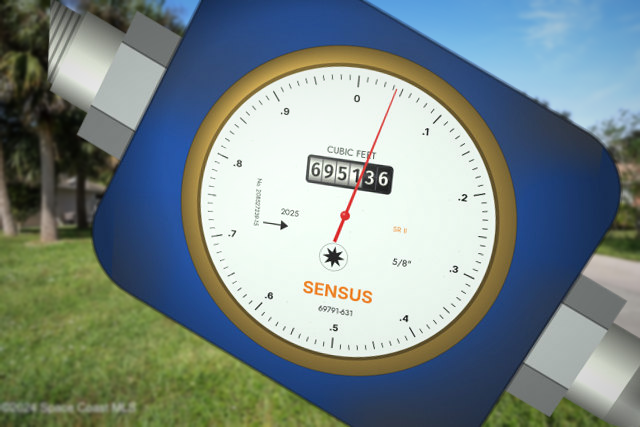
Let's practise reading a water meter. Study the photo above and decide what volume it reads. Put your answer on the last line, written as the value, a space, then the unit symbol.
695136.04 ft³
